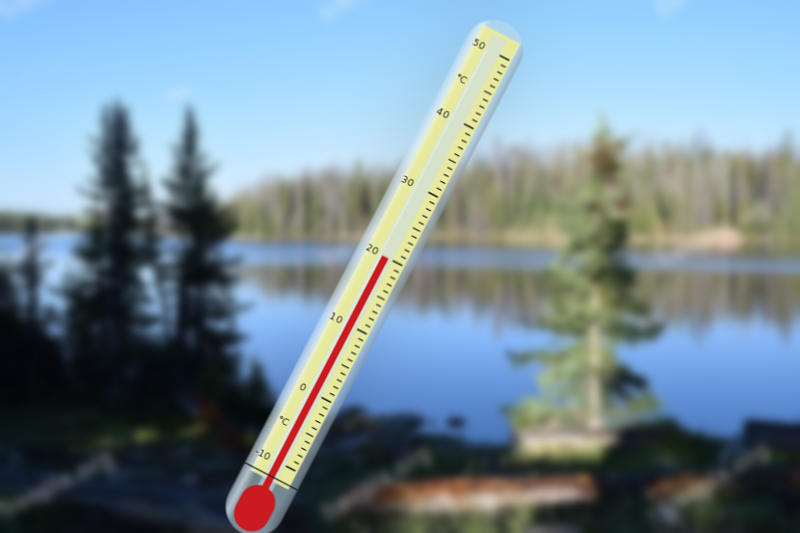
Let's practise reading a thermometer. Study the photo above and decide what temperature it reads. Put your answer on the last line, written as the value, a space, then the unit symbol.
20 °C
